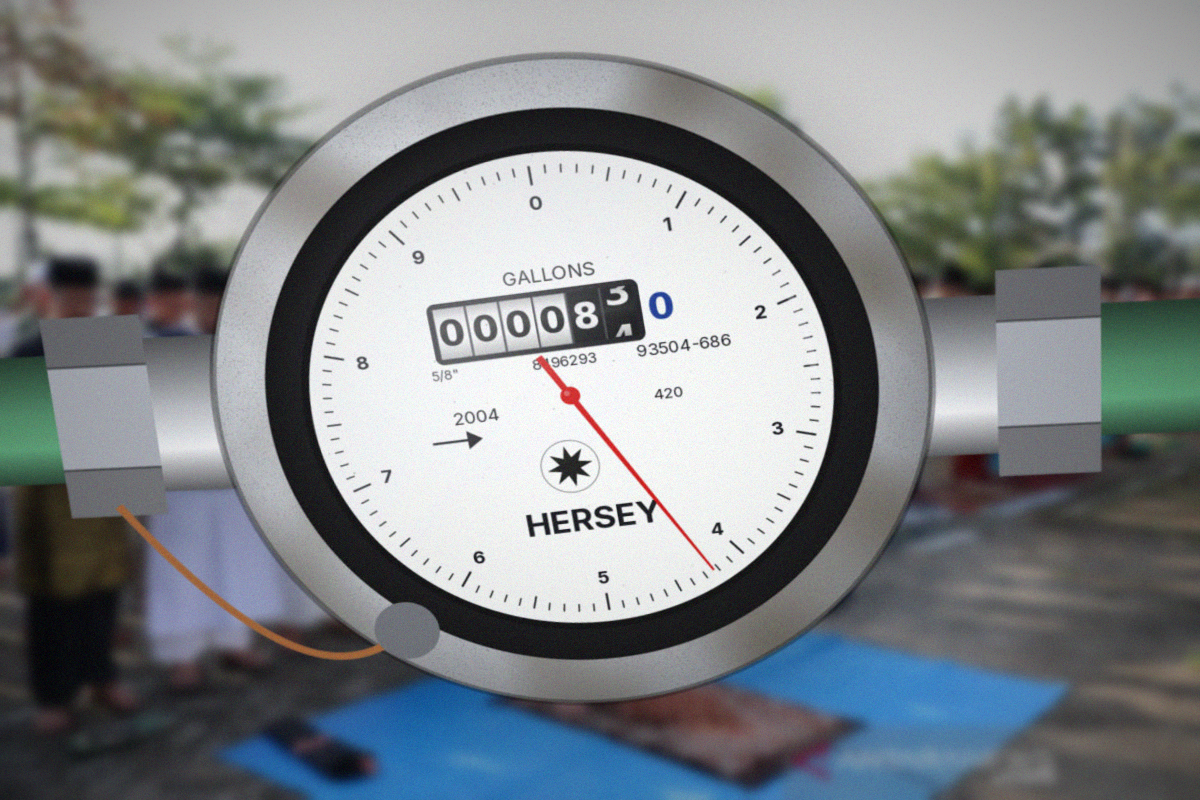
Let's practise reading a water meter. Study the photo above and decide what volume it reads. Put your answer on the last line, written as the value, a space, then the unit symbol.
834.2 gal
